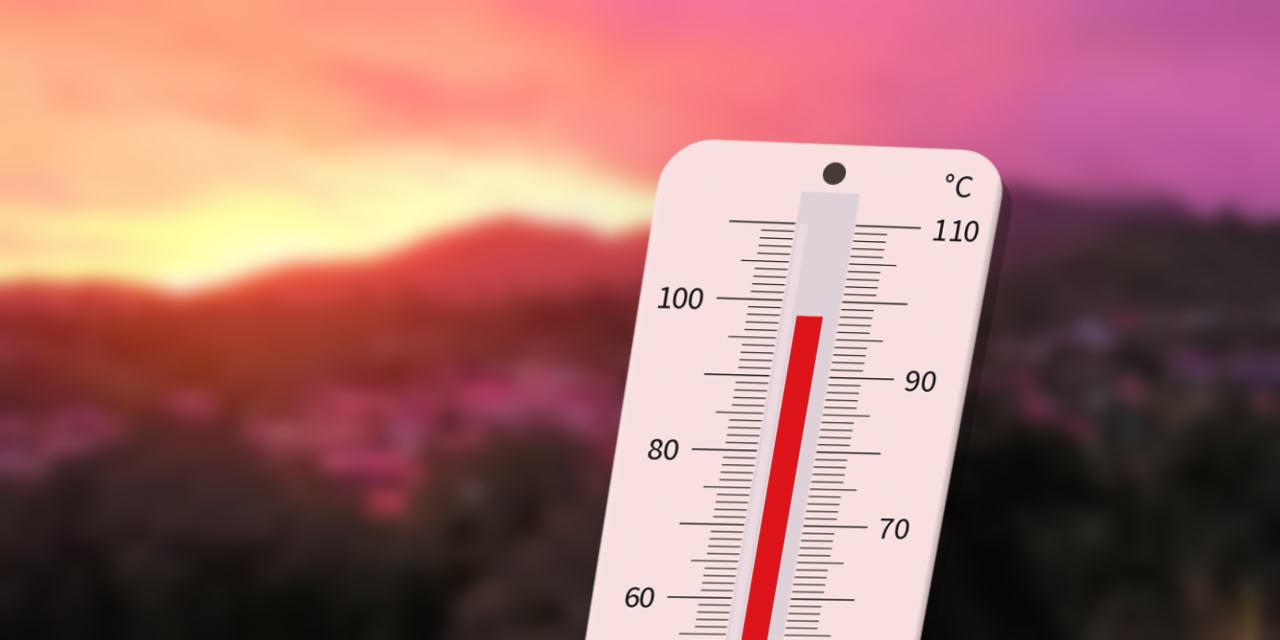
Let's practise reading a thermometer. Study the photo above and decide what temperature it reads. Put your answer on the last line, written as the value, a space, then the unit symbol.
98 °C
